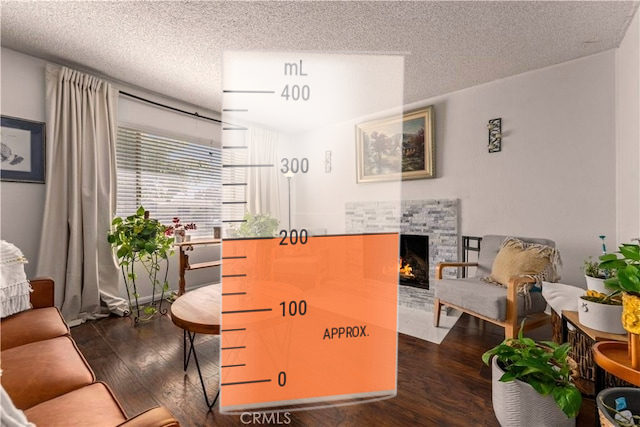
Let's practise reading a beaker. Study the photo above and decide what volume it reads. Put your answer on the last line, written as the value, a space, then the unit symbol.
200 mL
